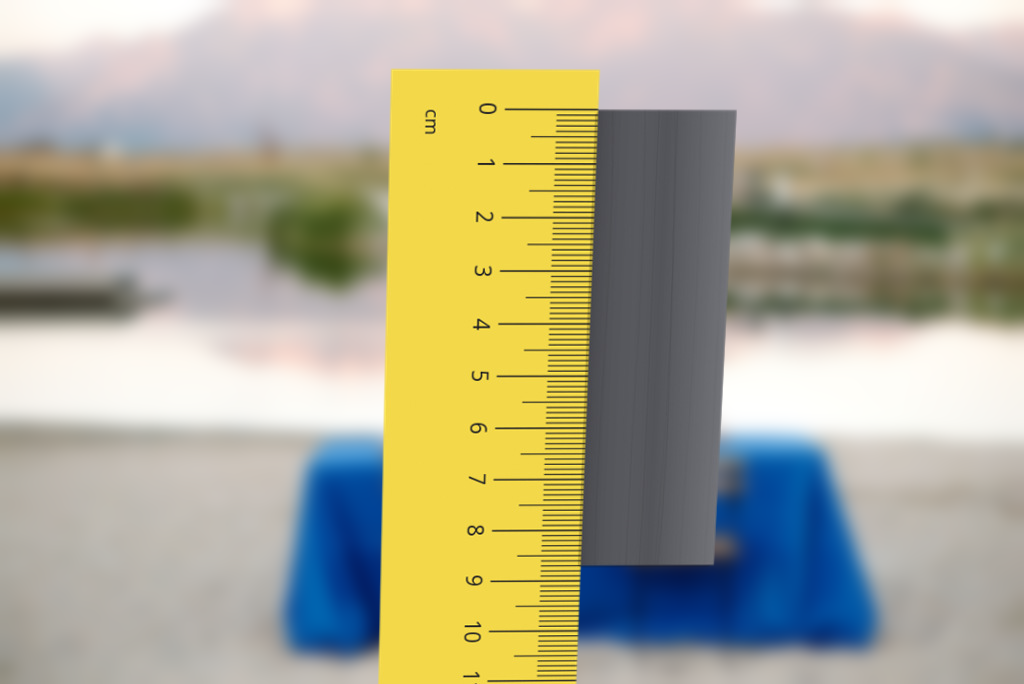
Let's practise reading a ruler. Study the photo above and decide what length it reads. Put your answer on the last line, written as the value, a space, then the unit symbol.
8.7 cm
